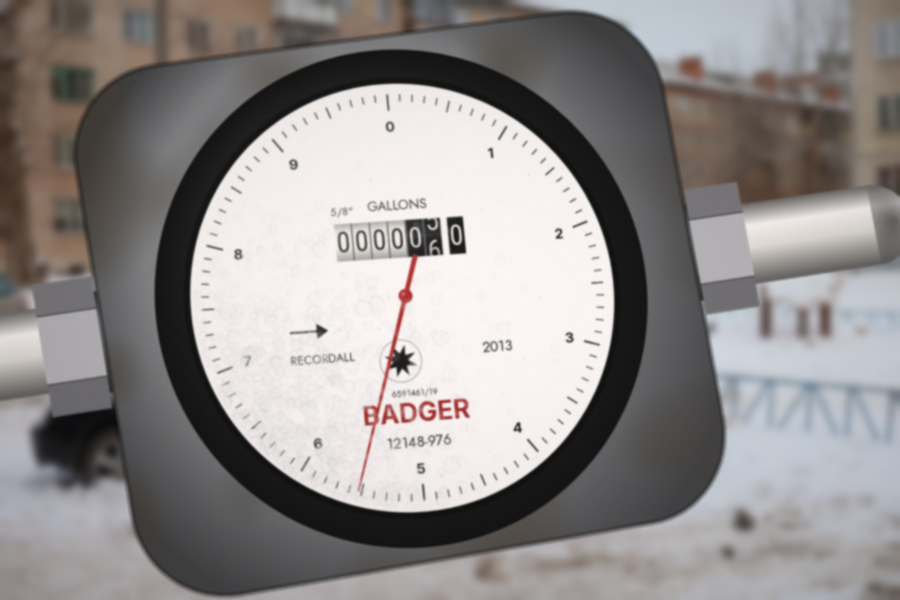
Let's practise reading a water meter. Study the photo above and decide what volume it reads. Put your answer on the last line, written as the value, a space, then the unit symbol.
55.5 gal
